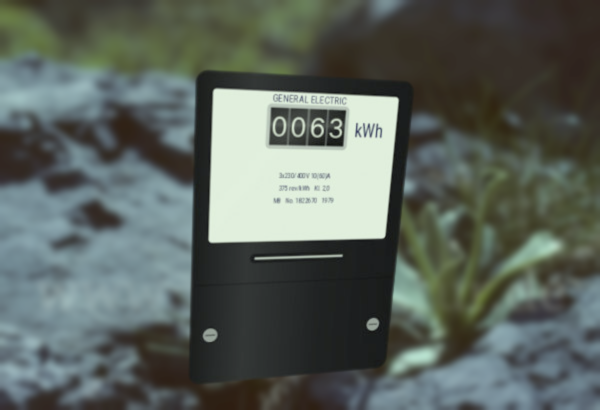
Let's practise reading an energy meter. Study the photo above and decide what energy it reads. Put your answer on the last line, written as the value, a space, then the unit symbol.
63 kWh
